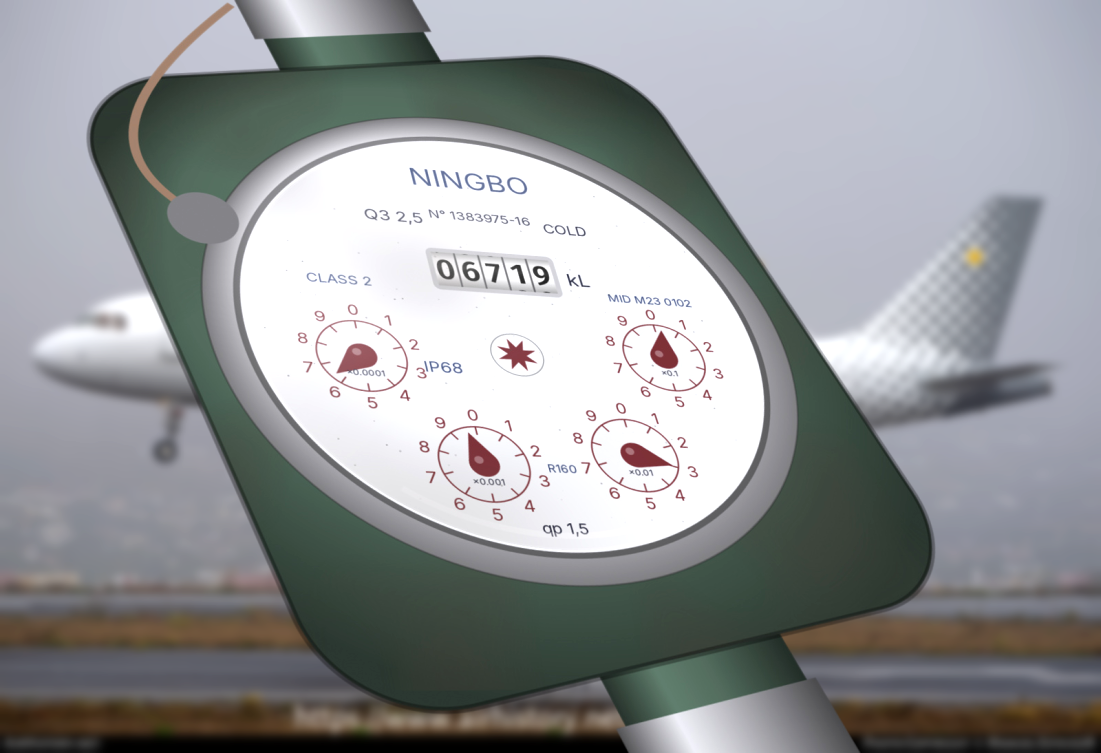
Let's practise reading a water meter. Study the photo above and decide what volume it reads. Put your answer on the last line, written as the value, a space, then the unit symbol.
6719.0296 kL
